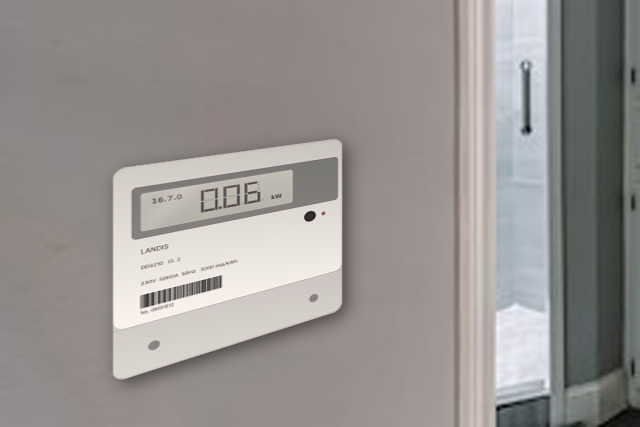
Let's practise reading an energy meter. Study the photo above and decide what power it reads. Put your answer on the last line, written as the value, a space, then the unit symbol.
0.06 kW
